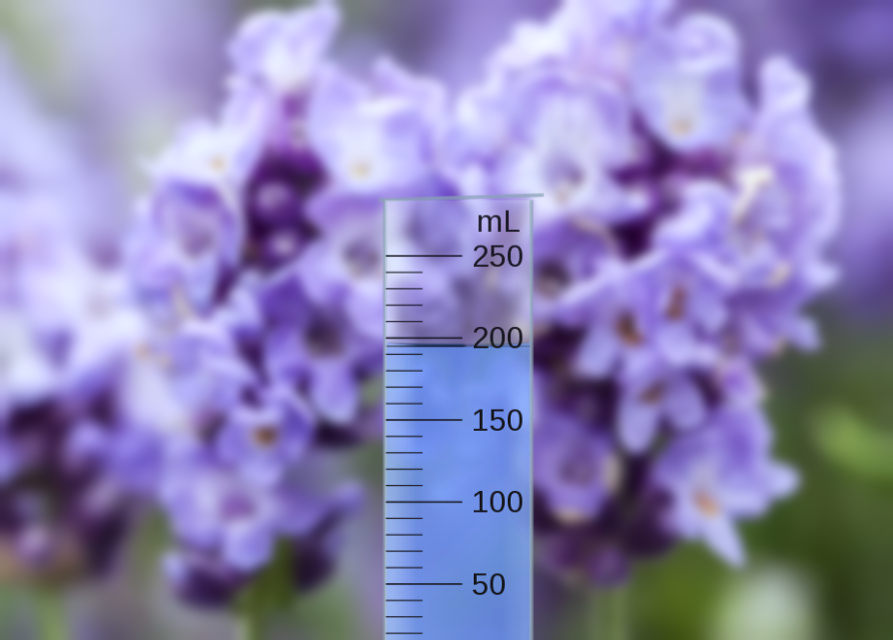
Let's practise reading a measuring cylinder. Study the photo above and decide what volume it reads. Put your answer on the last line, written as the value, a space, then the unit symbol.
195 mL
